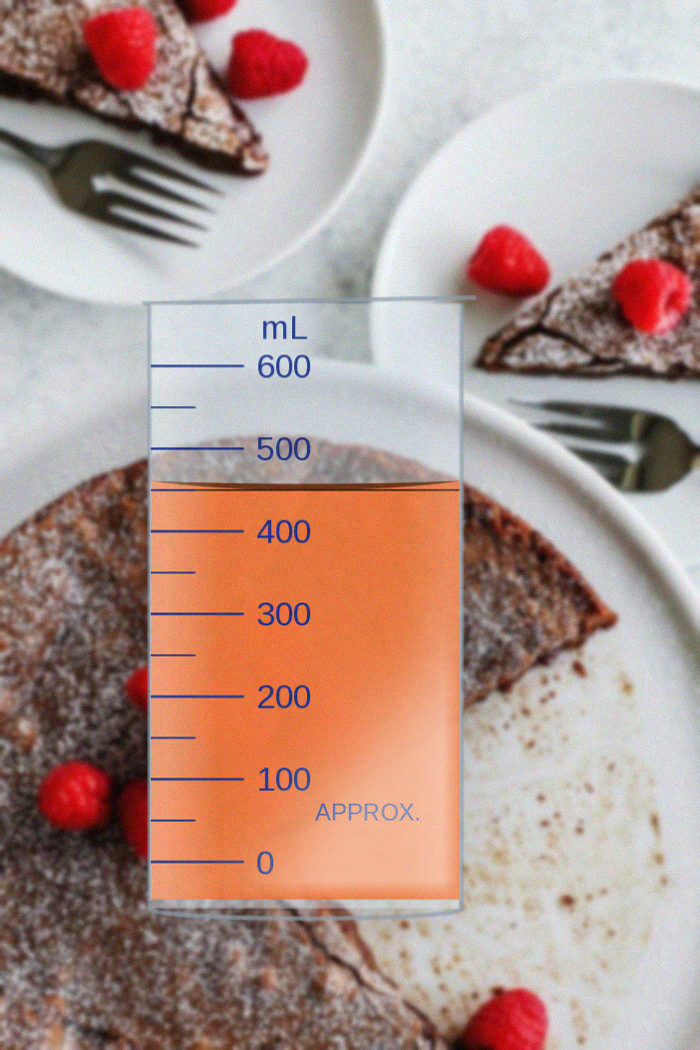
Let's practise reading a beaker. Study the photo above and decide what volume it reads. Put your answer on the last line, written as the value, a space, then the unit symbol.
450 mL
